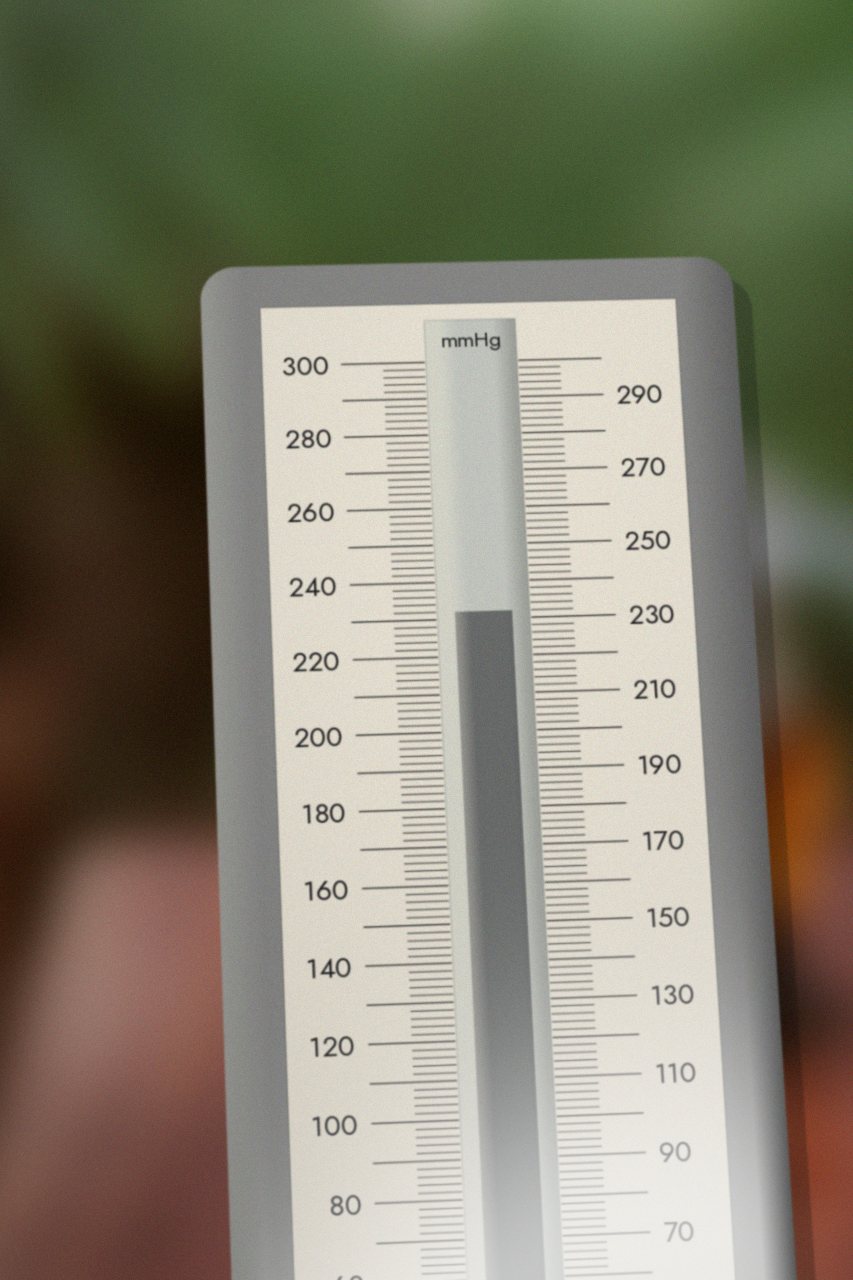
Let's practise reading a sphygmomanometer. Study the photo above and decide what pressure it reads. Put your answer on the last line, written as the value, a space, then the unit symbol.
232 mmHg
